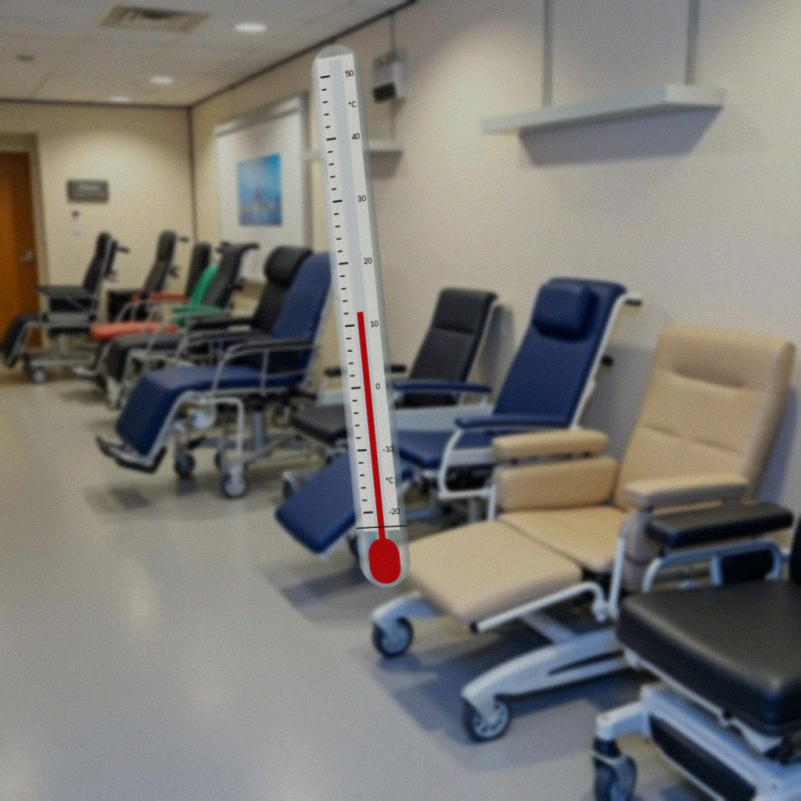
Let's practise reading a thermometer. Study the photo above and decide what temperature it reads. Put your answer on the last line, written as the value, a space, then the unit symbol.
12 °C
